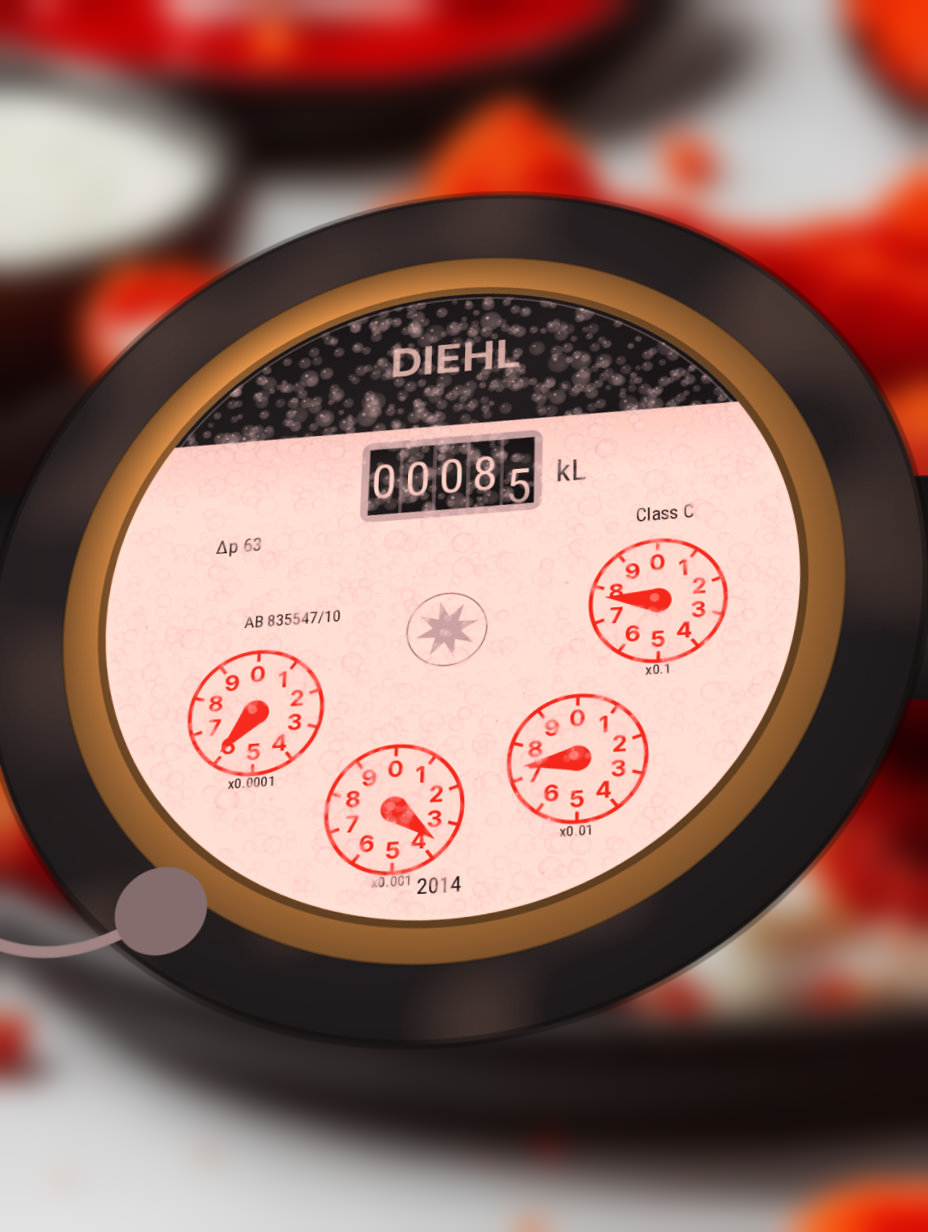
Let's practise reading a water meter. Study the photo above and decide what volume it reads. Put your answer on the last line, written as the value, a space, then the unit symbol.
84.7736 kL
